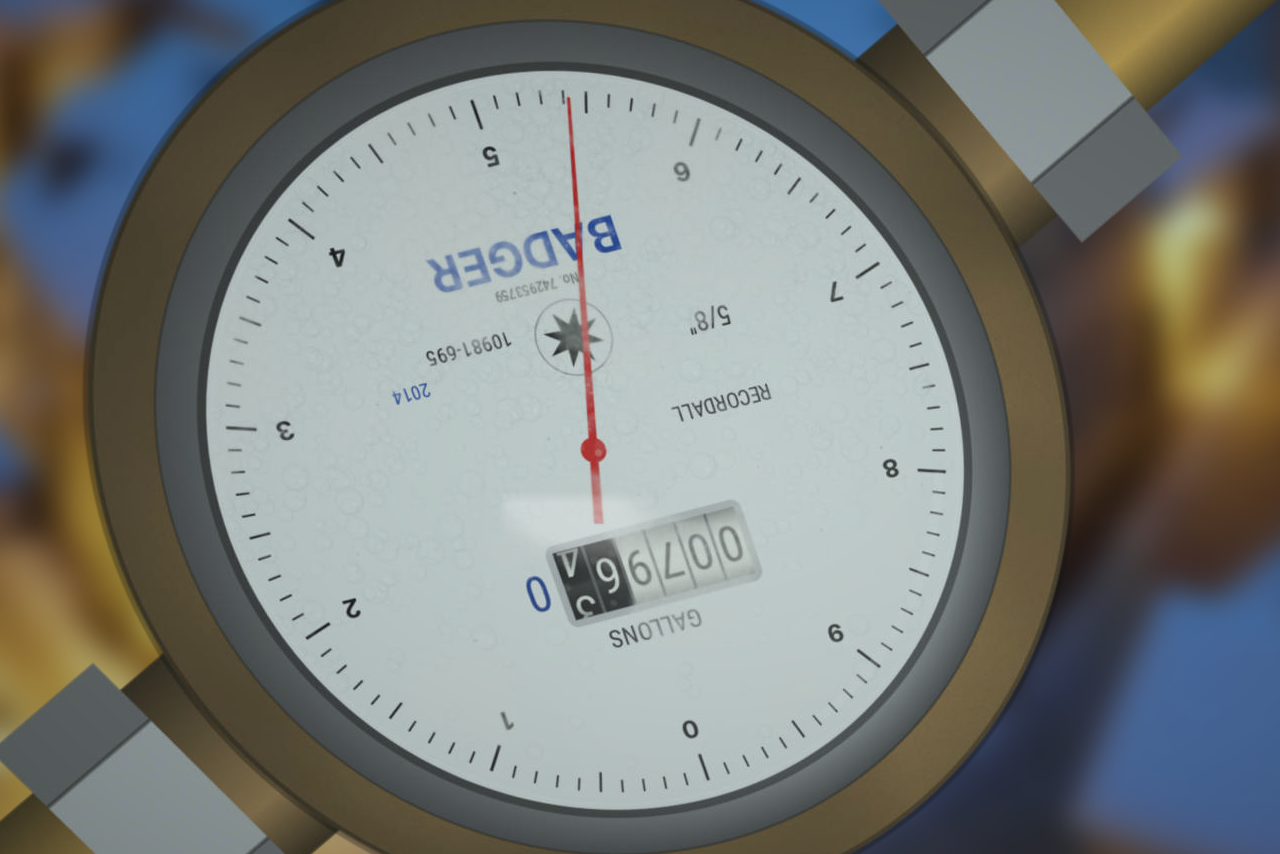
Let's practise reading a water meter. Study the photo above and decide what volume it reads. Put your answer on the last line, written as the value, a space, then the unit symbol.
79635.4 gal
